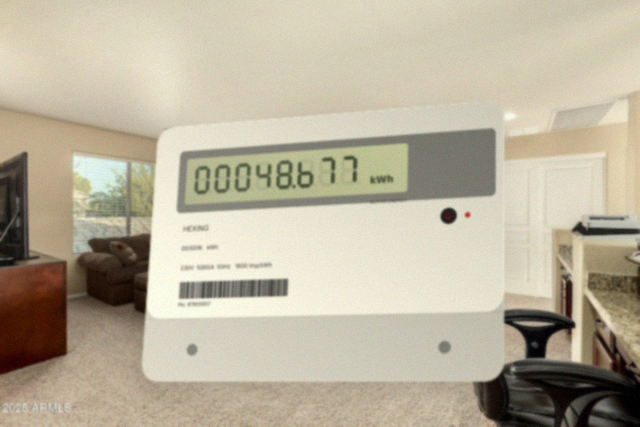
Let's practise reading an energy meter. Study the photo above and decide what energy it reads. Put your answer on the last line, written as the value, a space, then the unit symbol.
48.677 kWh
